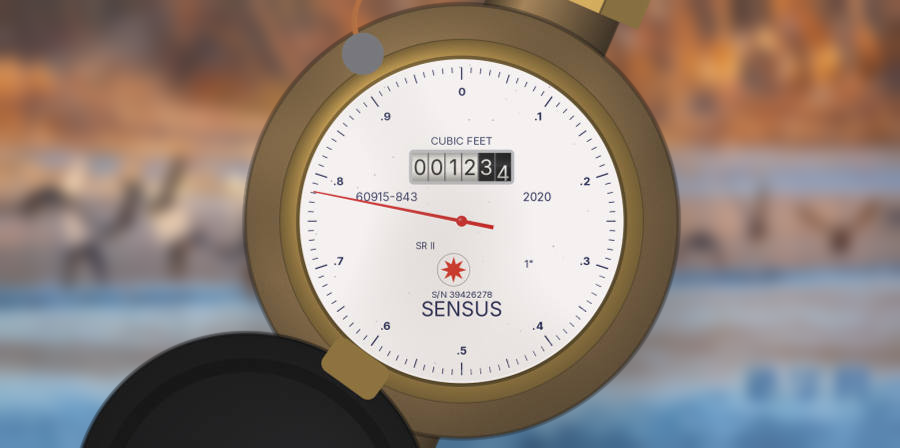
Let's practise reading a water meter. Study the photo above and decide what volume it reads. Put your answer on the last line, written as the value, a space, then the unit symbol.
1233.78 ft³
